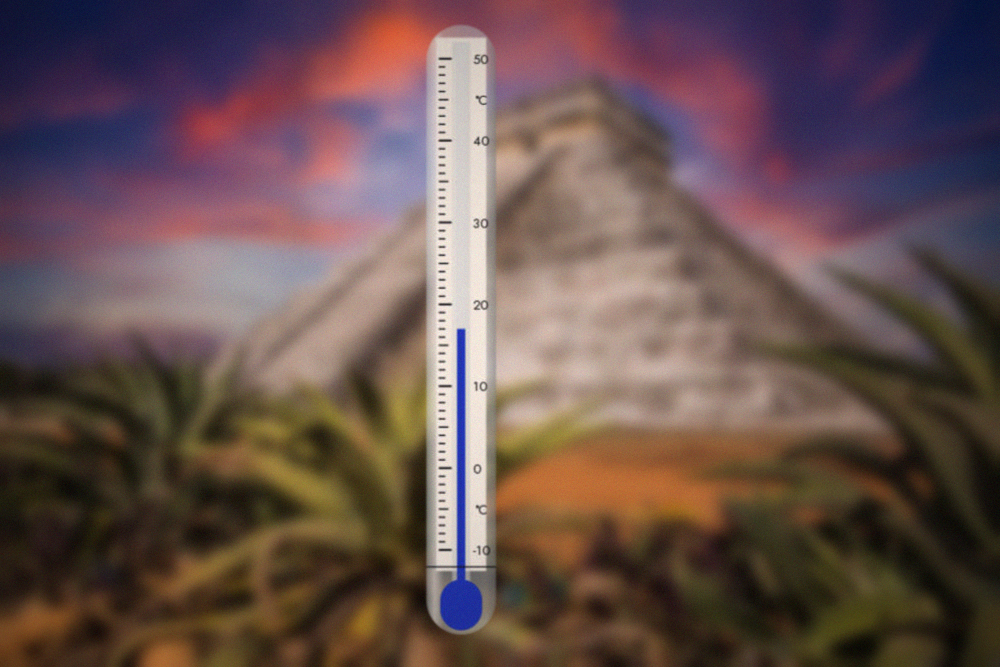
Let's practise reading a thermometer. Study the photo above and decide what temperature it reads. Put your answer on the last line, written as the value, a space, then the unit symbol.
17 °C
